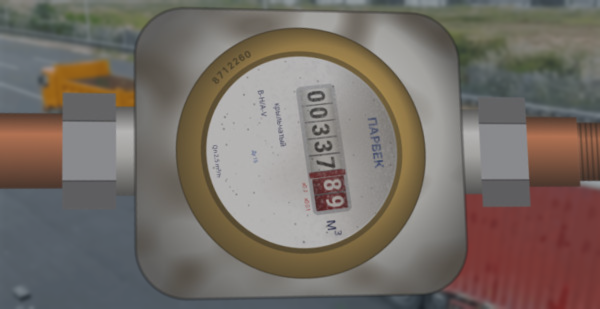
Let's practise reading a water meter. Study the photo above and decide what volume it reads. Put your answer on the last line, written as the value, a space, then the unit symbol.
337.89 m³
